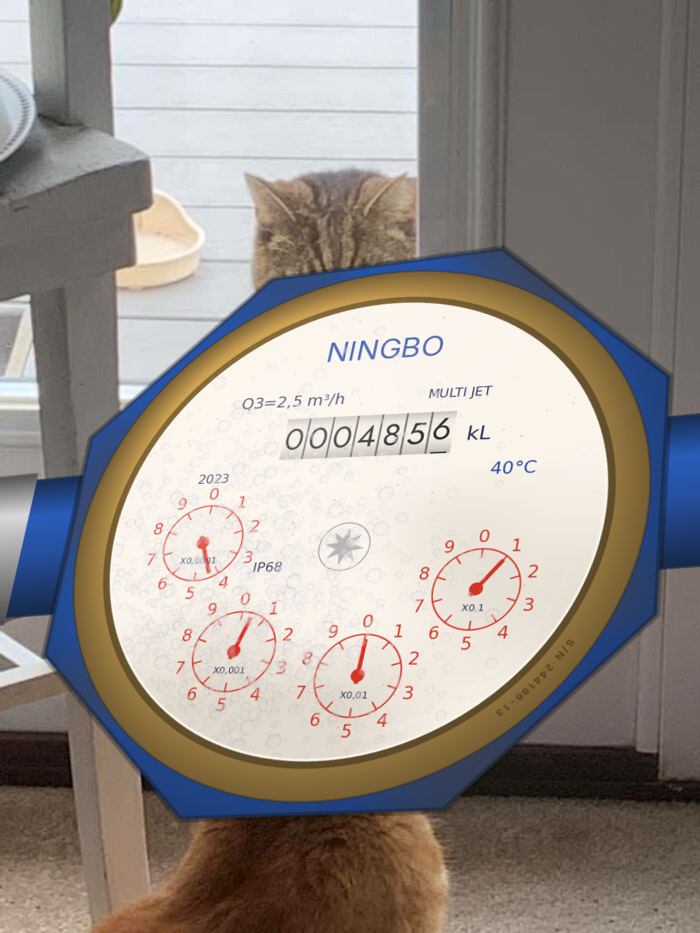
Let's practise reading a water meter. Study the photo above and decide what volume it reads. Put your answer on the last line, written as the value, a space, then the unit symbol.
4856.1004 kL
